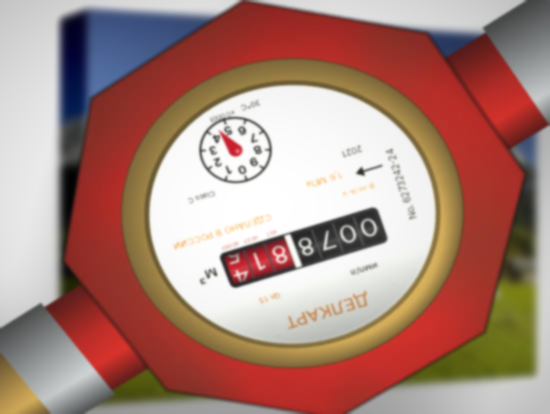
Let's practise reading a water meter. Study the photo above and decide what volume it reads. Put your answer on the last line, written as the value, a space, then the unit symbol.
78.8144 m³
